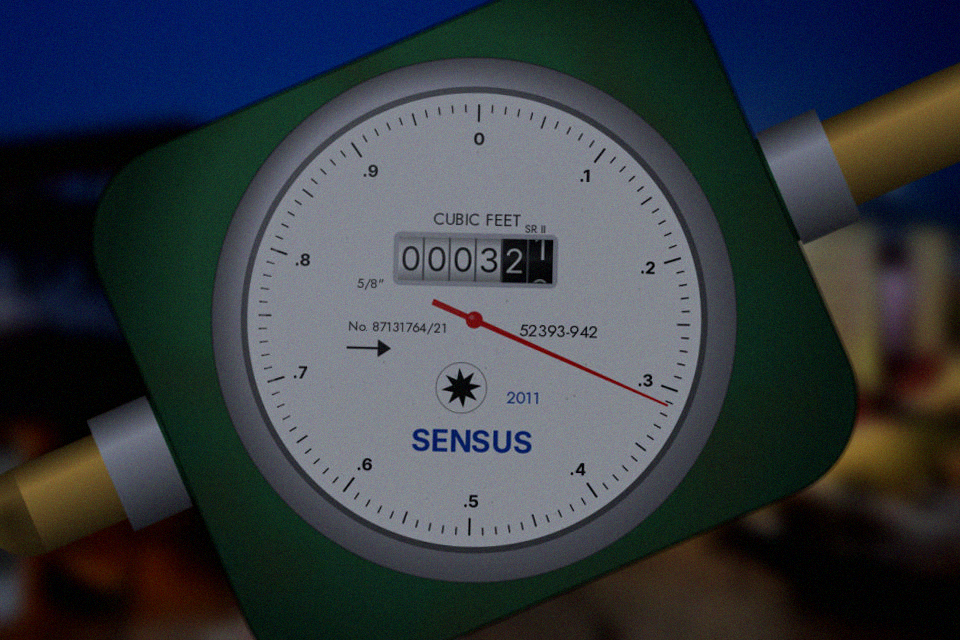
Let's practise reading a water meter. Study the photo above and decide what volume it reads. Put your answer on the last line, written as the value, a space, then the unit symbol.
321.31 ft³
